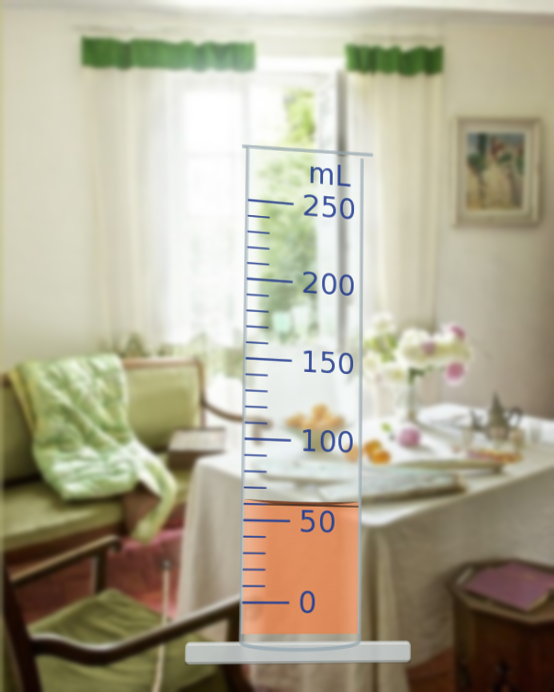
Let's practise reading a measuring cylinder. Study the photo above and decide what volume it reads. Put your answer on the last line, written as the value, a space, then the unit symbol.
60 mL
